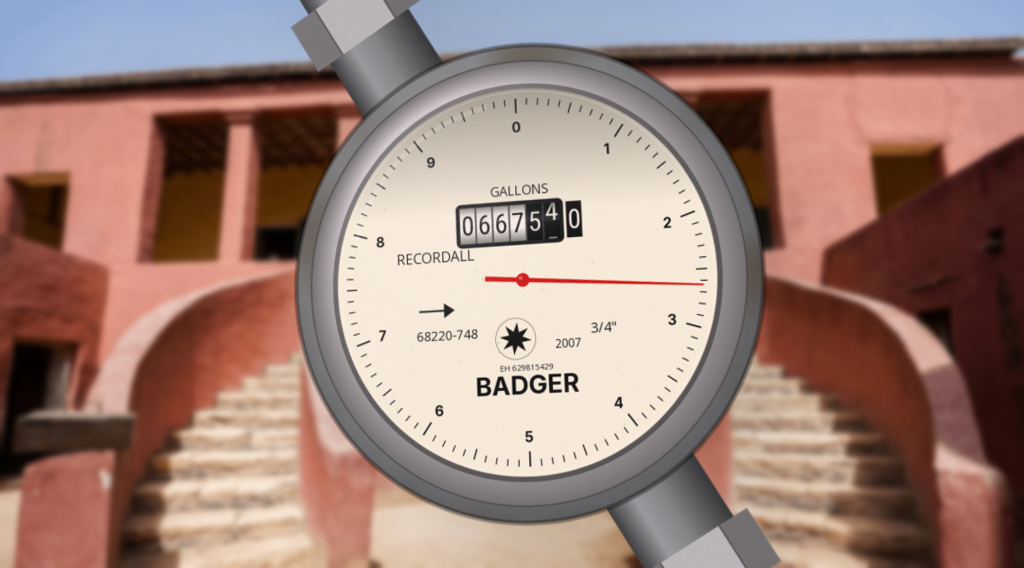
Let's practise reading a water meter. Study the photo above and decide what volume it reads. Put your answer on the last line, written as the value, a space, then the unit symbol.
667542.6 gal
